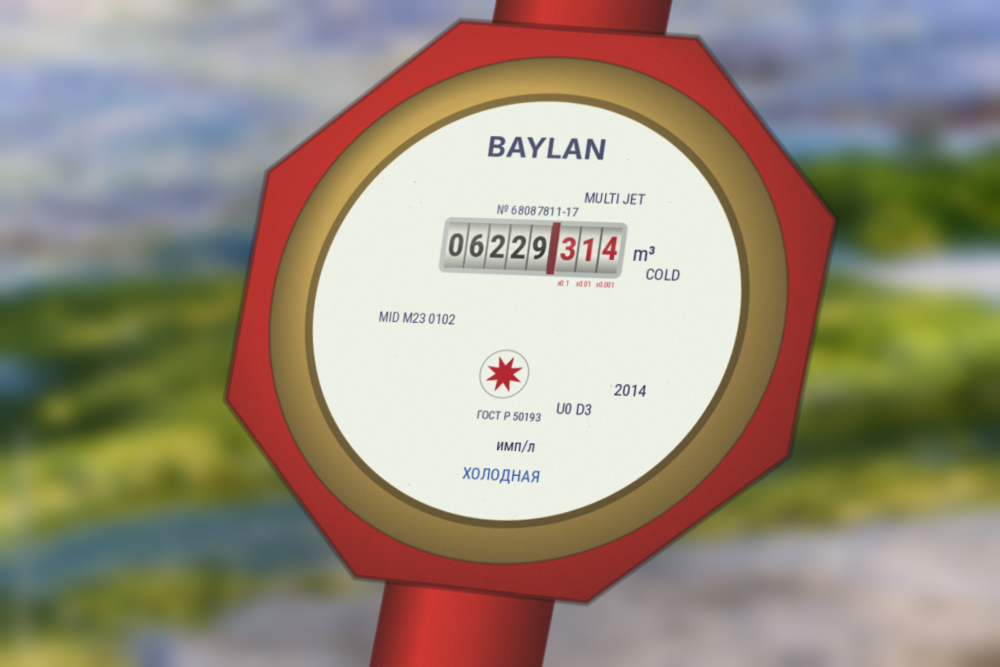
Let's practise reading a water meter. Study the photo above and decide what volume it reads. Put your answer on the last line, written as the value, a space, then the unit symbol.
6229.314 m³
